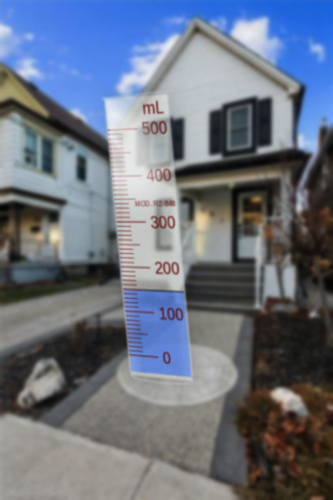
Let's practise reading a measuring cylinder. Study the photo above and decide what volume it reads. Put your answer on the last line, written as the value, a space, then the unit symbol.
150 mL
